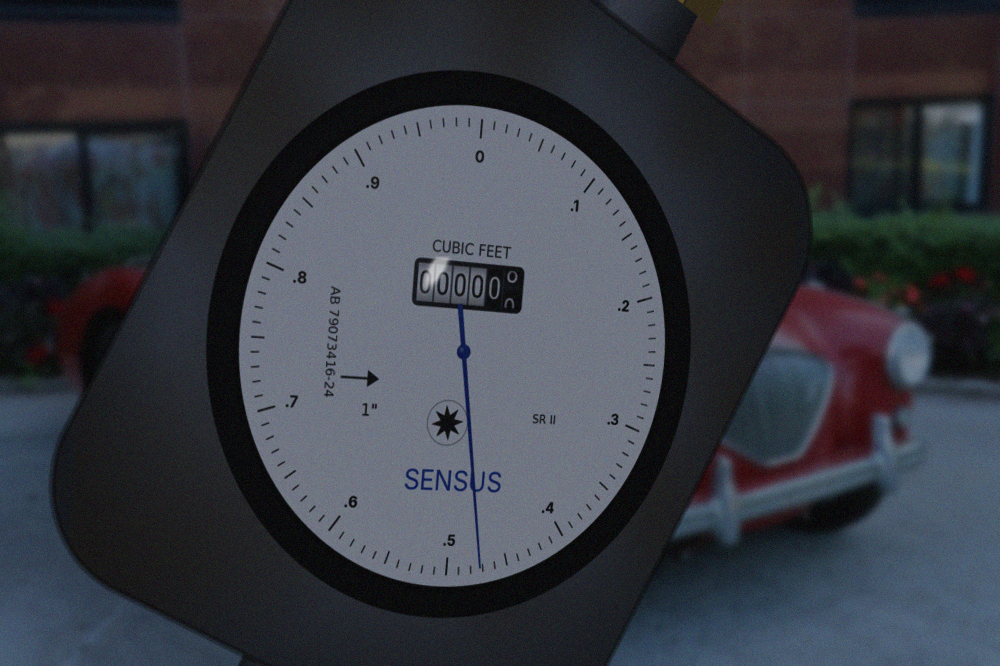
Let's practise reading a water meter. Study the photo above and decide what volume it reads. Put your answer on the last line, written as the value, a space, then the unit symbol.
8.47 ft³
